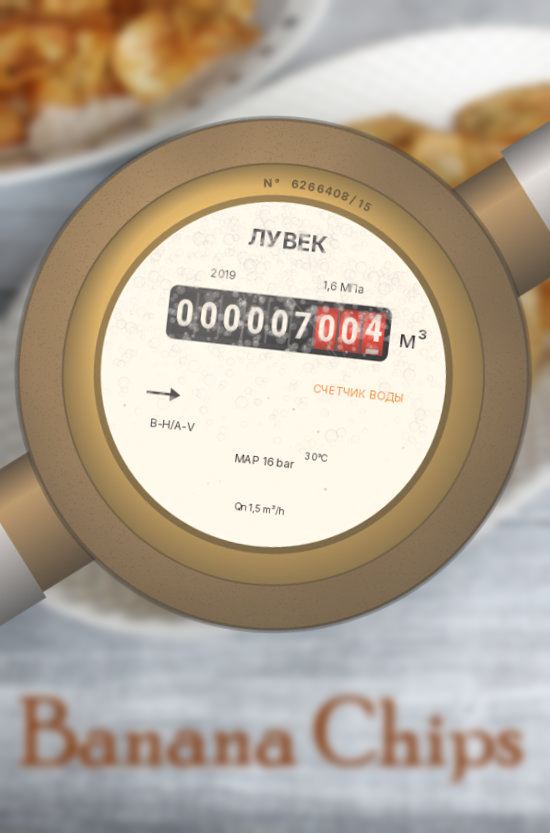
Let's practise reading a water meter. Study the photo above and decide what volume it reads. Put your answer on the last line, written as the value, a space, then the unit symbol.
7.004 m³
